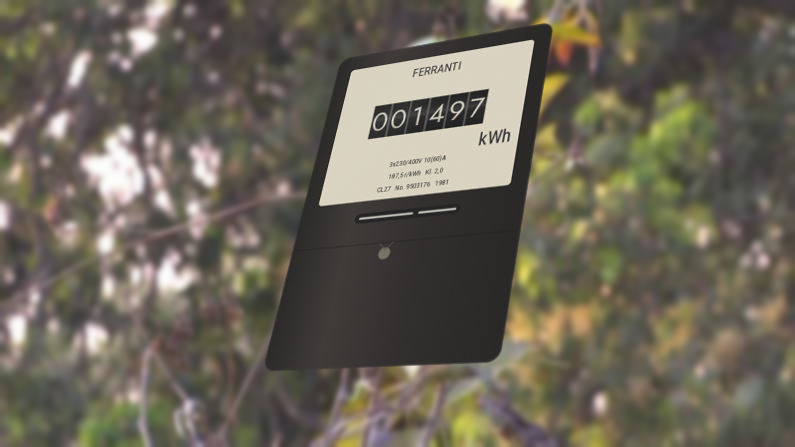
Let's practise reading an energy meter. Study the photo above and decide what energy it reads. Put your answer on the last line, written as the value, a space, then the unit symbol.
1497 kWh
